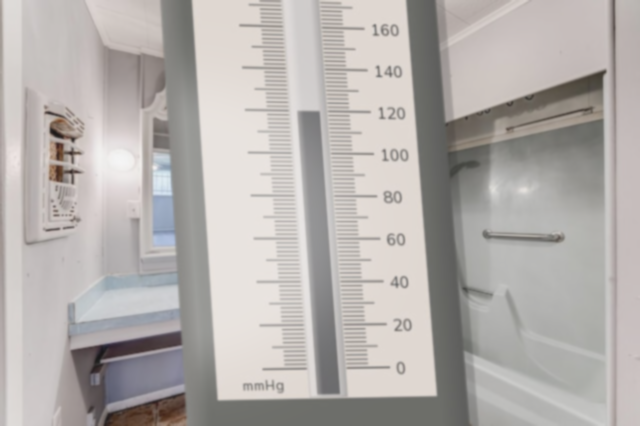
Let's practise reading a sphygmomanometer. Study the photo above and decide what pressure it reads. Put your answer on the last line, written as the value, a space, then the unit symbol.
120 mmHg
